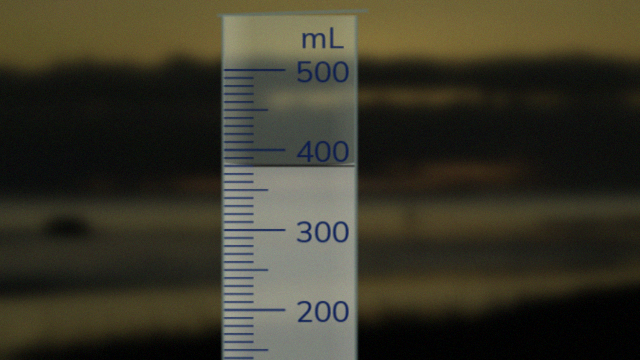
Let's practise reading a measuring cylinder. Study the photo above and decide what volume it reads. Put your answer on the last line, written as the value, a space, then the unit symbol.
380 mL
